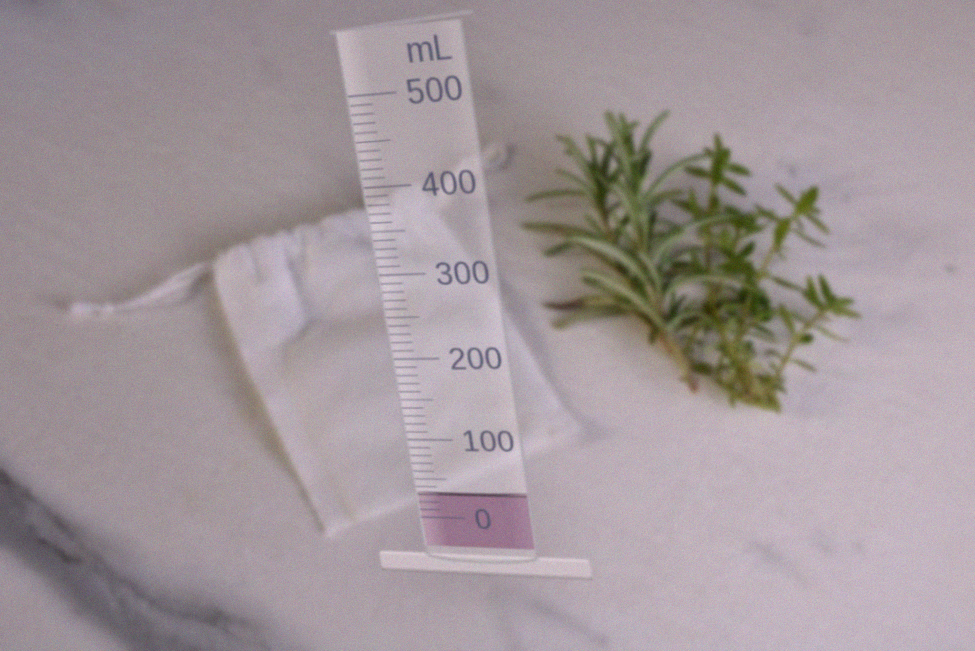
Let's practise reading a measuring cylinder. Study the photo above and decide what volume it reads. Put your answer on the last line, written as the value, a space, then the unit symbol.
30 mL
